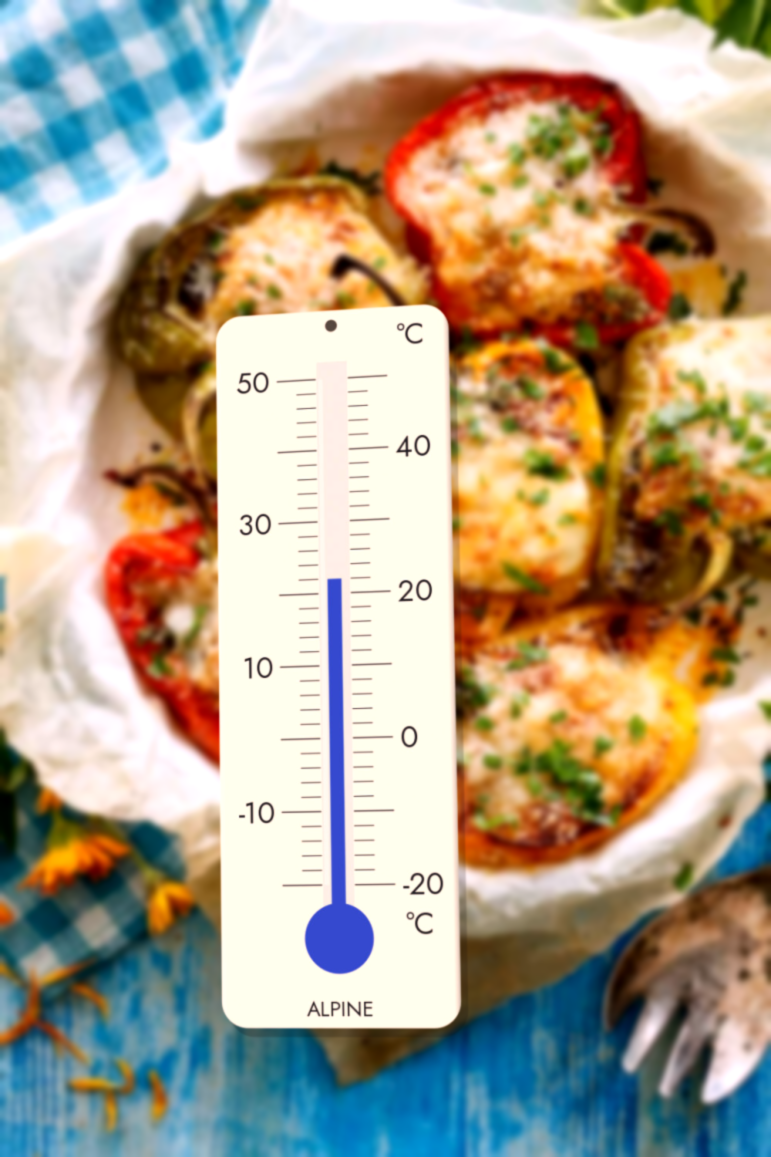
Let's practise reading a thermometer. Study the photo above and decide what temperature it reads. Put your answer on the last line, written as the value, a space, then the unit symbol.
22 °C
